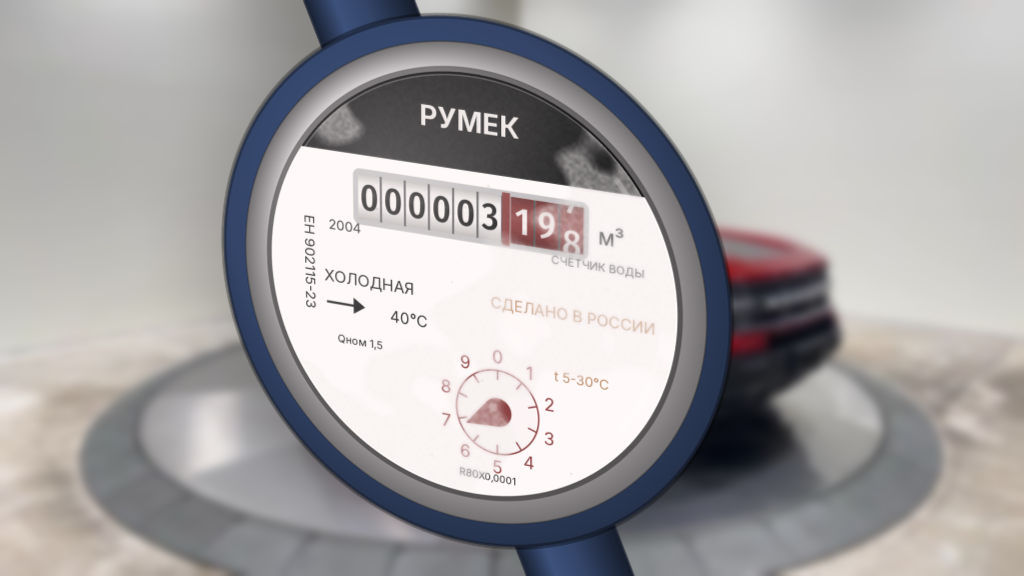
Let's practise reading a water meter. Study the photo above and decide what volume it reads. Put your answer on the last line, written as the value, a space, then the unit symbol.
3.1976 m³
